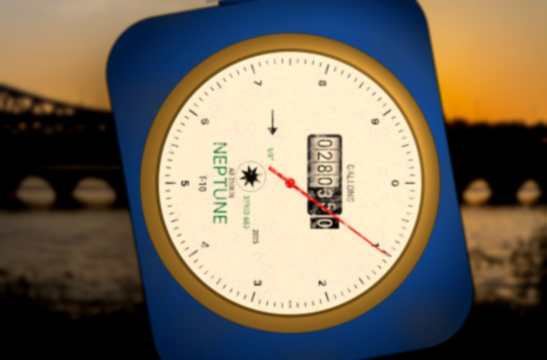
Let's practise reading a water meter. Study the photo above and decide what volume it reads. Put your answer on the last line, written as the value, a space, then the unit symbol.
280351.0 gal
